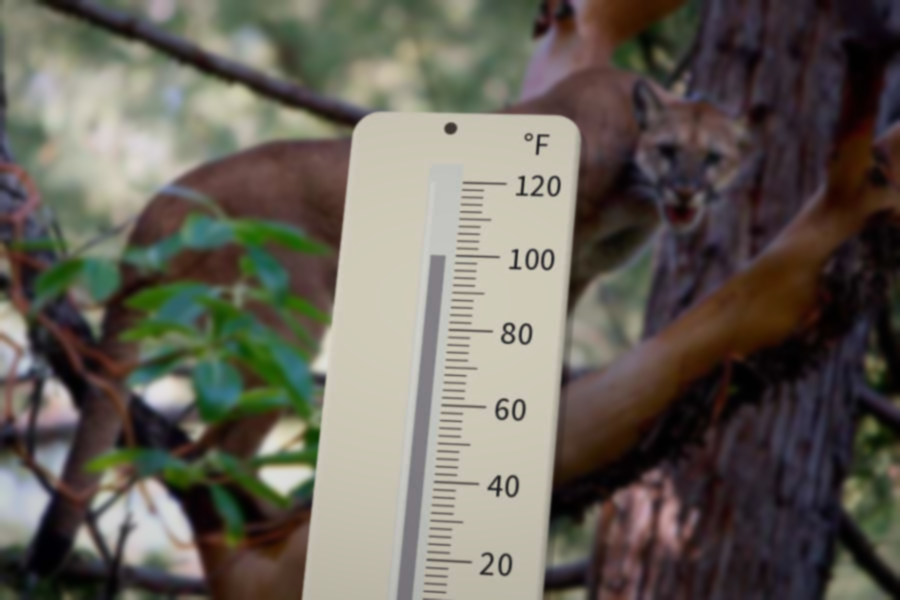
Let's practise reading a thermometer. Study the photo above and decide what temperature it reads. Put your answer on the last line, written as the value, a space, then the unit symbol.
100 °F
